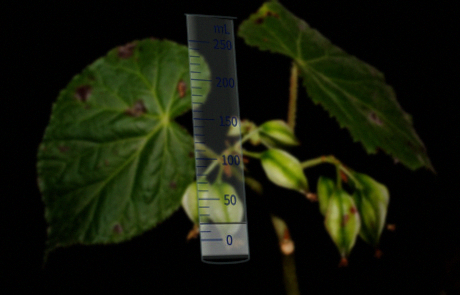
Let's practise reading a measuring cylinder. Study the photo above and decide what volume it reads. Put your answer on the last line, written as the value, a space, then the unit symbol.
20 mL
